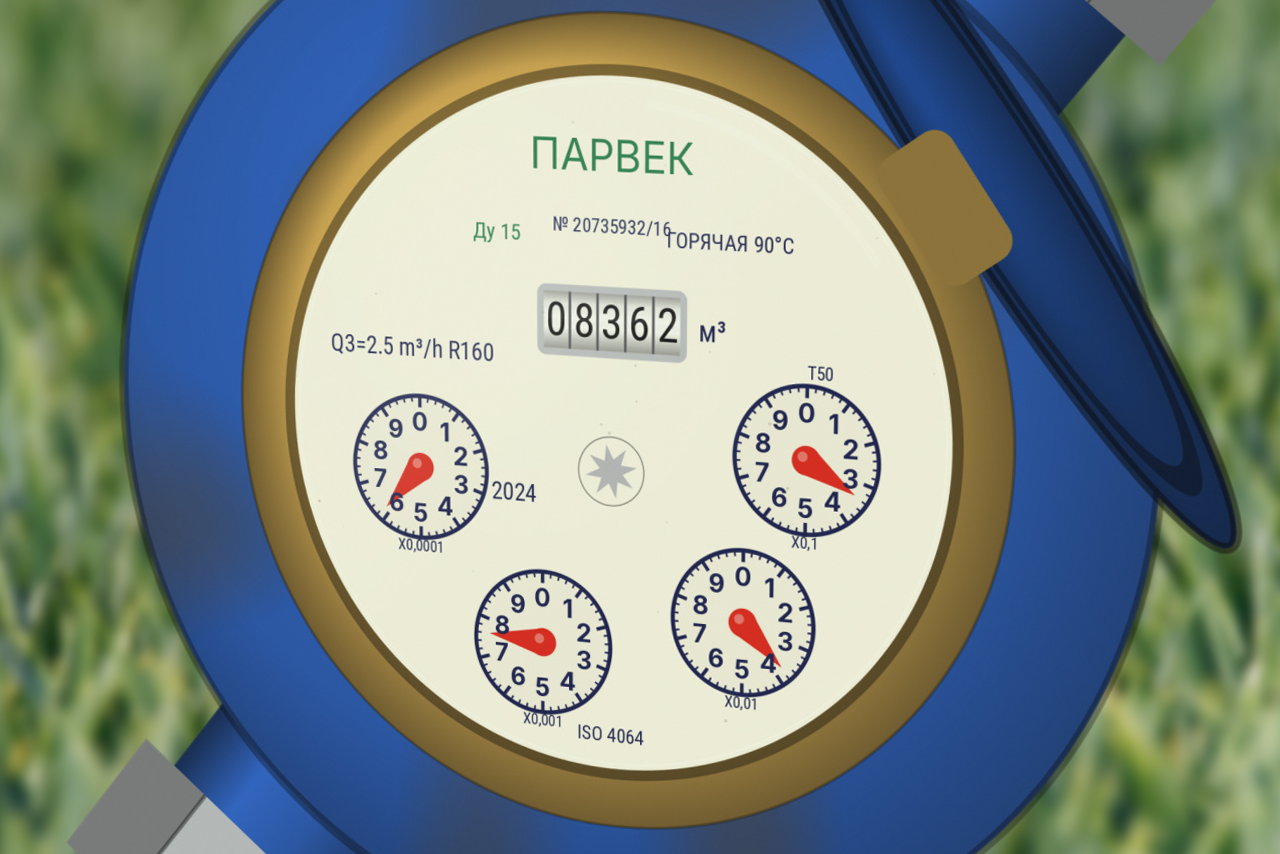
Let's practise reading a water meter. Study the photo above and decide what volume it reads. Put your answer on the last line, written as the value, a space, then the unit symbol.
8362.3376 m³
